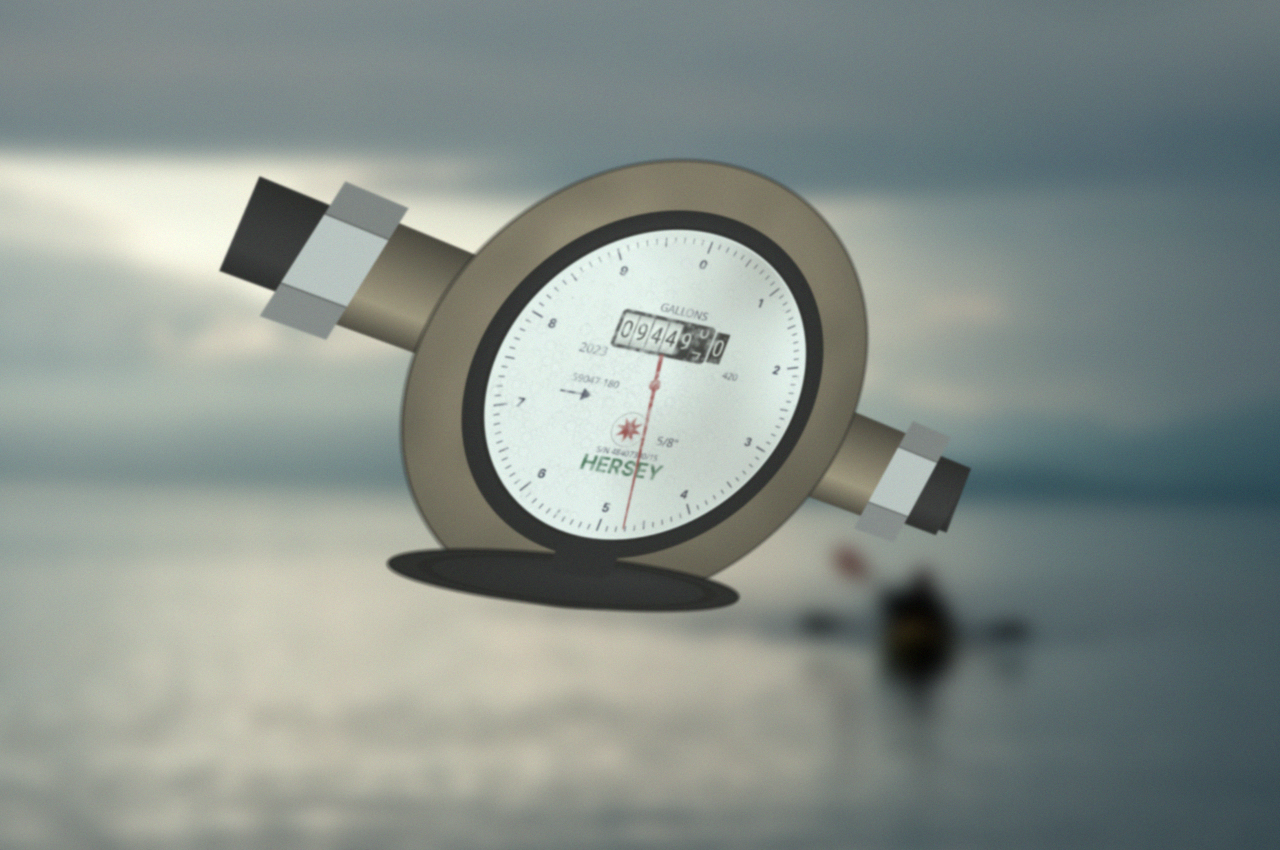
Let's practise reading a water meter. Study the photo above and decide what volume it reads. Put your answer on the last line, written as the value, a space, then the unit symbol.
944964.7 gal
